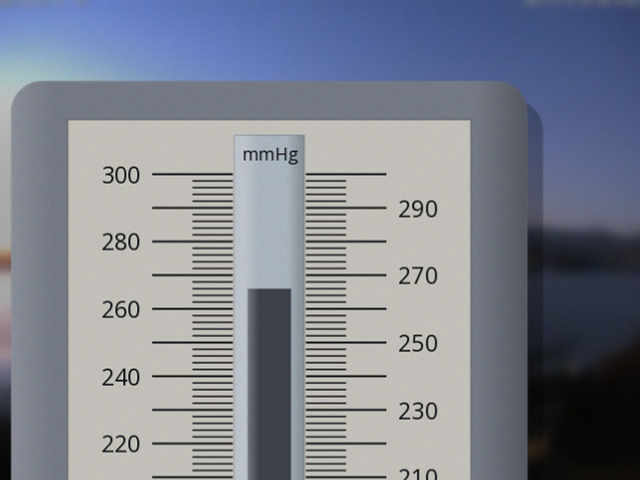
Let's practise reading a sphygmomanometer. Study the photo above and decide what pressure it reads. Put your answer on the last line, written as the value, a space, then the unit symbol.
266 mmHg
